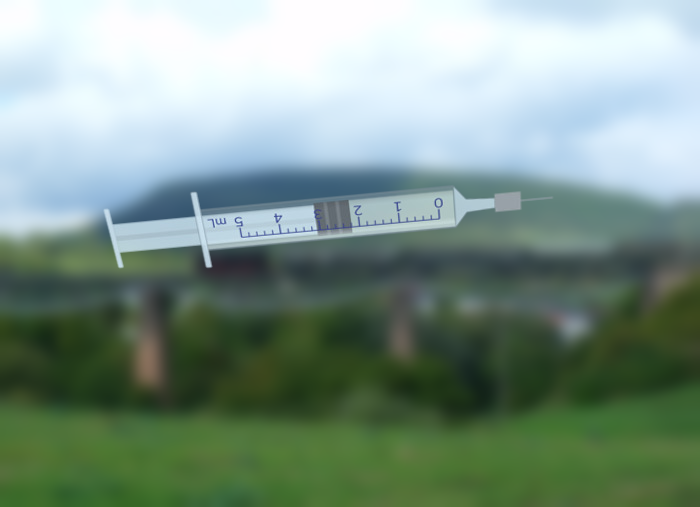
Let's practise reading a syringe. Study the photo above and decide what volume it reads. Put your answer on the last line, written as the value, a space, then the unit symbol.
2.2 mL
